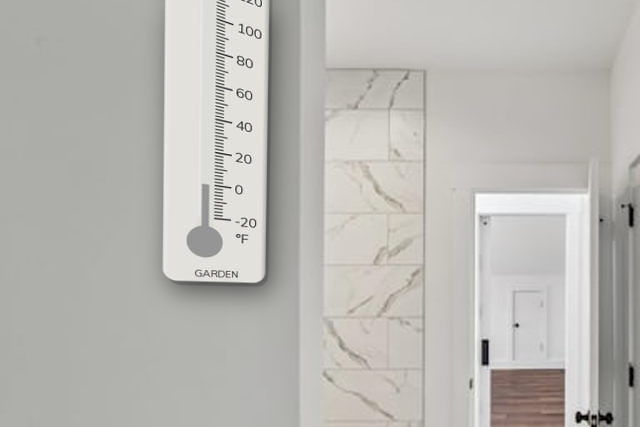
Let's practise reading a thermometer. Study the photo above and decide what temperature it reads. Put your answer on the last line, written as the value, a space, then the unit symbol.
0 °F
